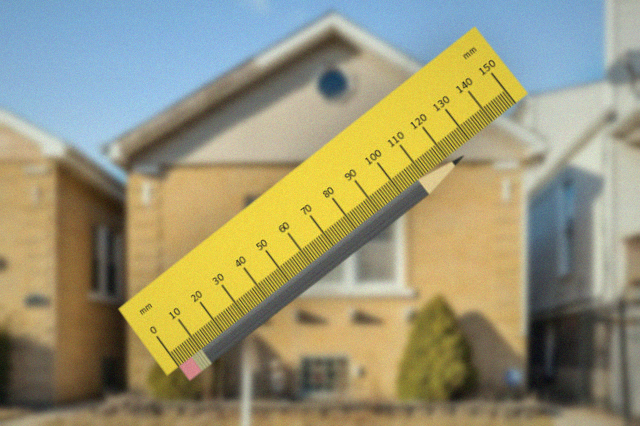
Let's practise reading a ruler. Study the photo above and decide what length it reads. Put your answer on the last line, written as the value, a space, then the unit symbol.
125 mm
